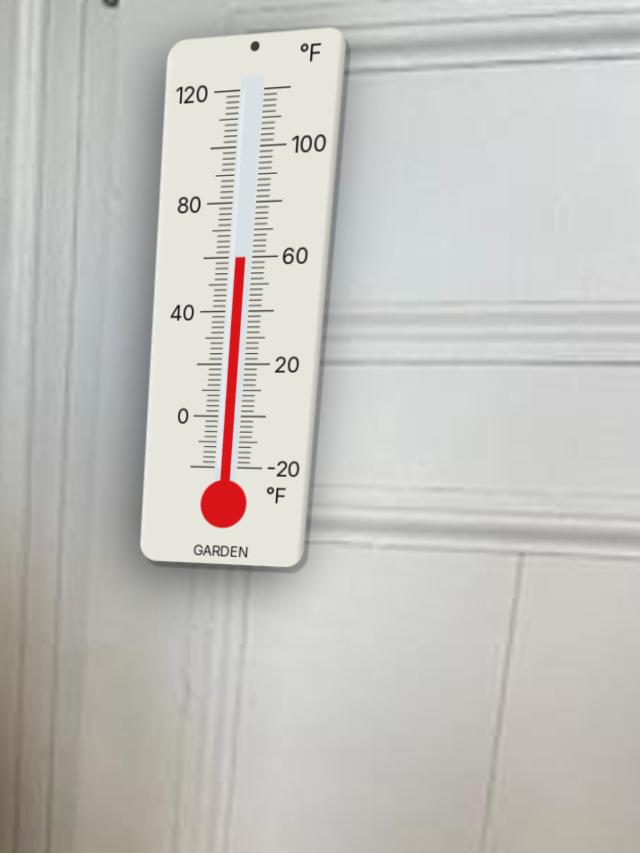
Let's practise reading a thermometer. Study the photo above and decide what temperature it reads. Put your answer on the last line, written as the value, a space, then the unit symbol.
60 °F
